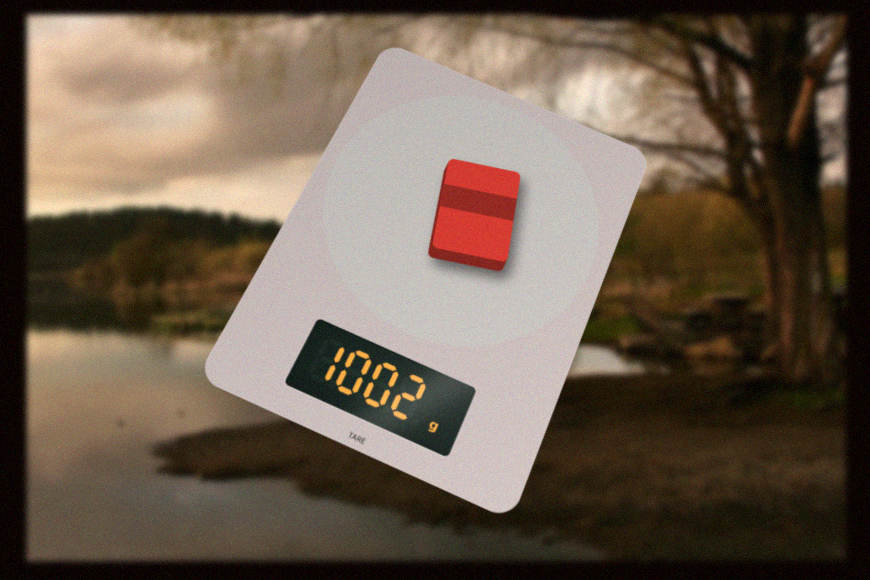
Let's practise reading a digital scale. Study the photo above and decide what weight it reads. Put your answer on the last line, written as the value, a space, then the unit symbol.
1002 g
